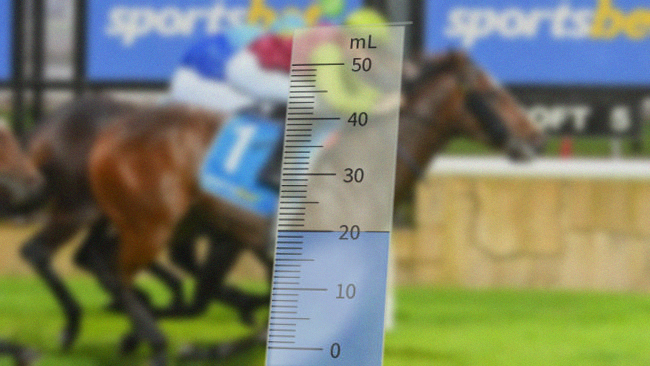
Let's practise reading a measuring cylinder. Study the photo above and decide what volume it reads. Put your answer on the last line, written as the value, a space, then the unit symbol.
20 mL
